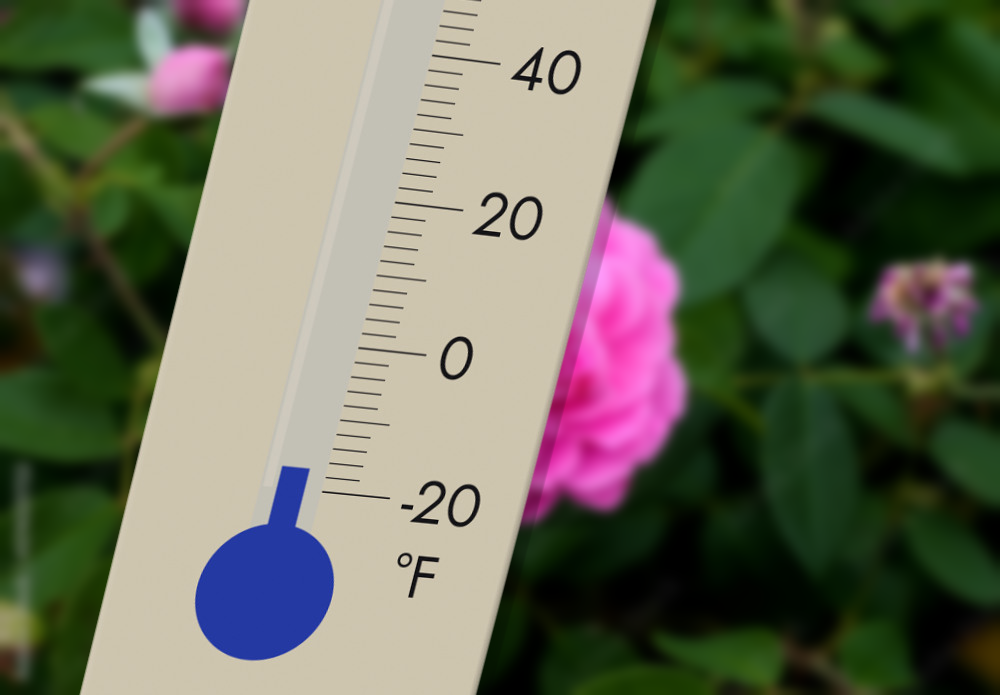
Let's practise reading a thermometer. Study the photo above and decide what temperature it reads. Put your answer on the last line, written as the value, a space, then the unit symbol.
-17 °F
